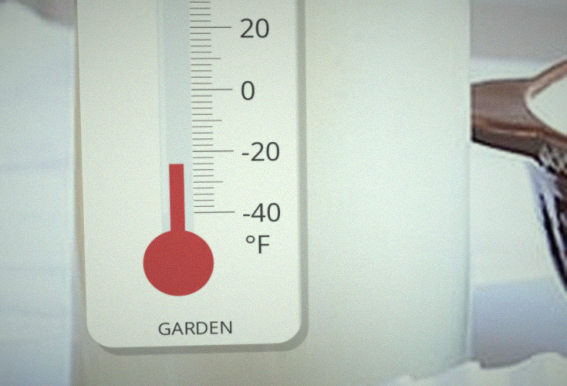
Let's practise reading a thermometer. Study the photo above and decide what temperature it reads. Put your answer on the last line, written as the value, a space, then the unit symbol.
-24 °F
